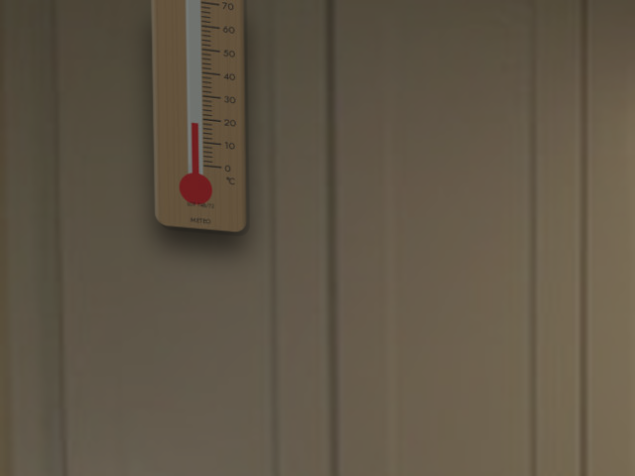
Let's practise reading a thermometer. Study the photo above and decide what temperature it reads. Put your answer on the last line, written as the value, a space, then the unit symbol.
18 °C
